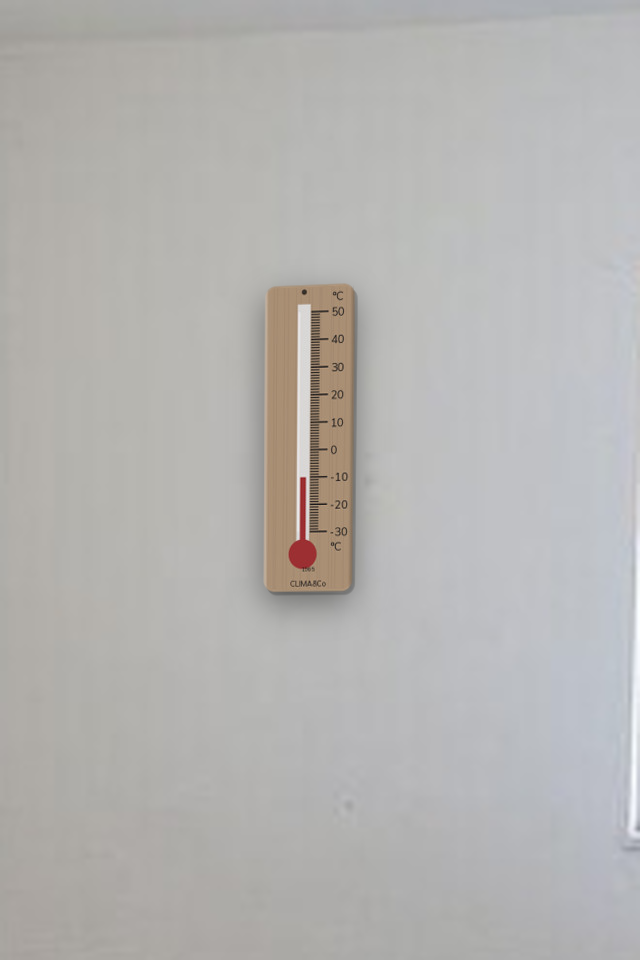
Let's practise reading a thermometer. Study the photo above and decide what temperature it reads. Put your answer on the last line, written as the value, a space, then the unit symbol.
-10 °C
